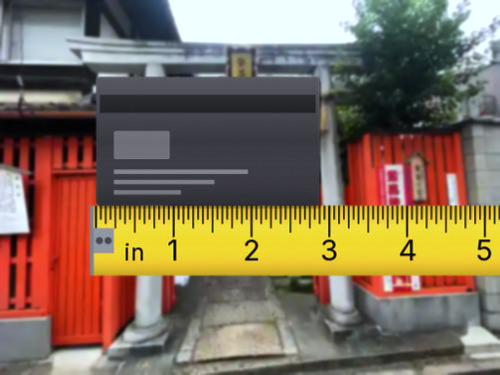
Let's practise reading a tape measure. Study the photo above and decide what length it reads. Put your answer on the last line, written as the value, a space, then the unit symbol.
2.875 in
